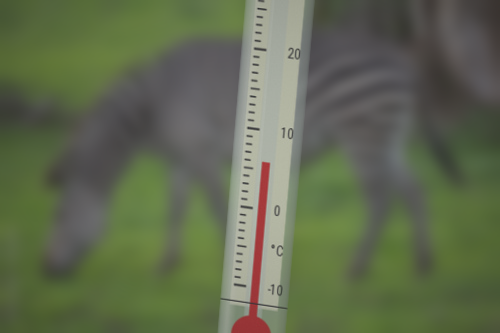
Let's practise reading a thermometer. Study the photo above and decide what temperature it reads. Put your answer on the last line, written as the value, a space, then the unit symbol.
6 °C
